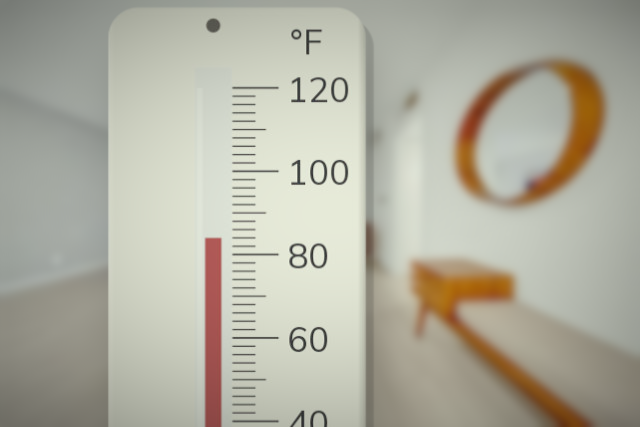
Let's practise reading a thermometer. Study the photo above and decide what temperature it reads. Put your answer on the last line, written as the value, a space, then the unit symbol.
84 °F
